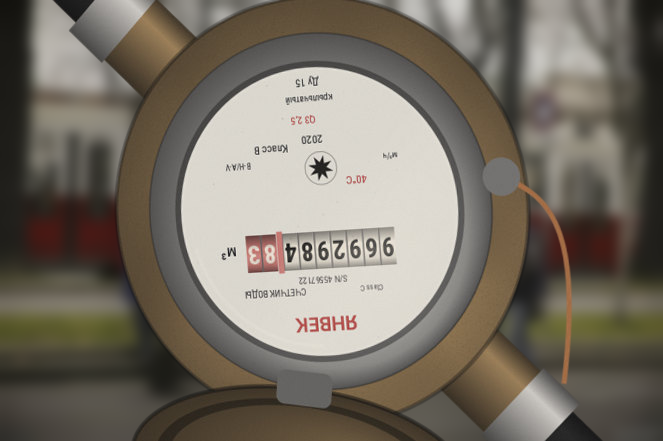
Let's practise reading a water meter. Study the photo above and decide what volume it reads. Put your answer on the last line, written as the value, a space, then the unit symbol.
9692984.83 m³
